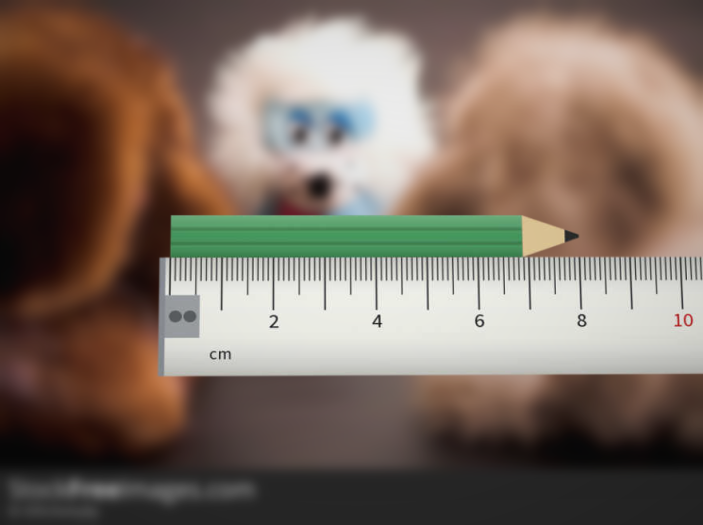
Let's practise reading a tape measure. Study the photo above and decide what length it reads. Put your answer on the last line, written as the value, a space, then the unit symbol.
8 cm
